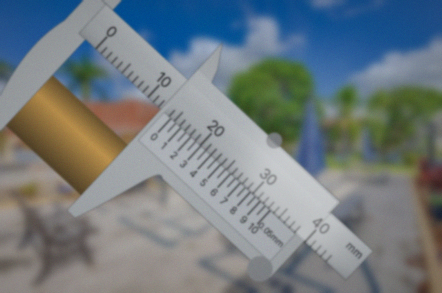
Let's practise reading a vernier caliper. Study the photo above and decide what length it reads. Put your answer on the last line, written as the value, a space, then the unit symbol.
14.4 mm
